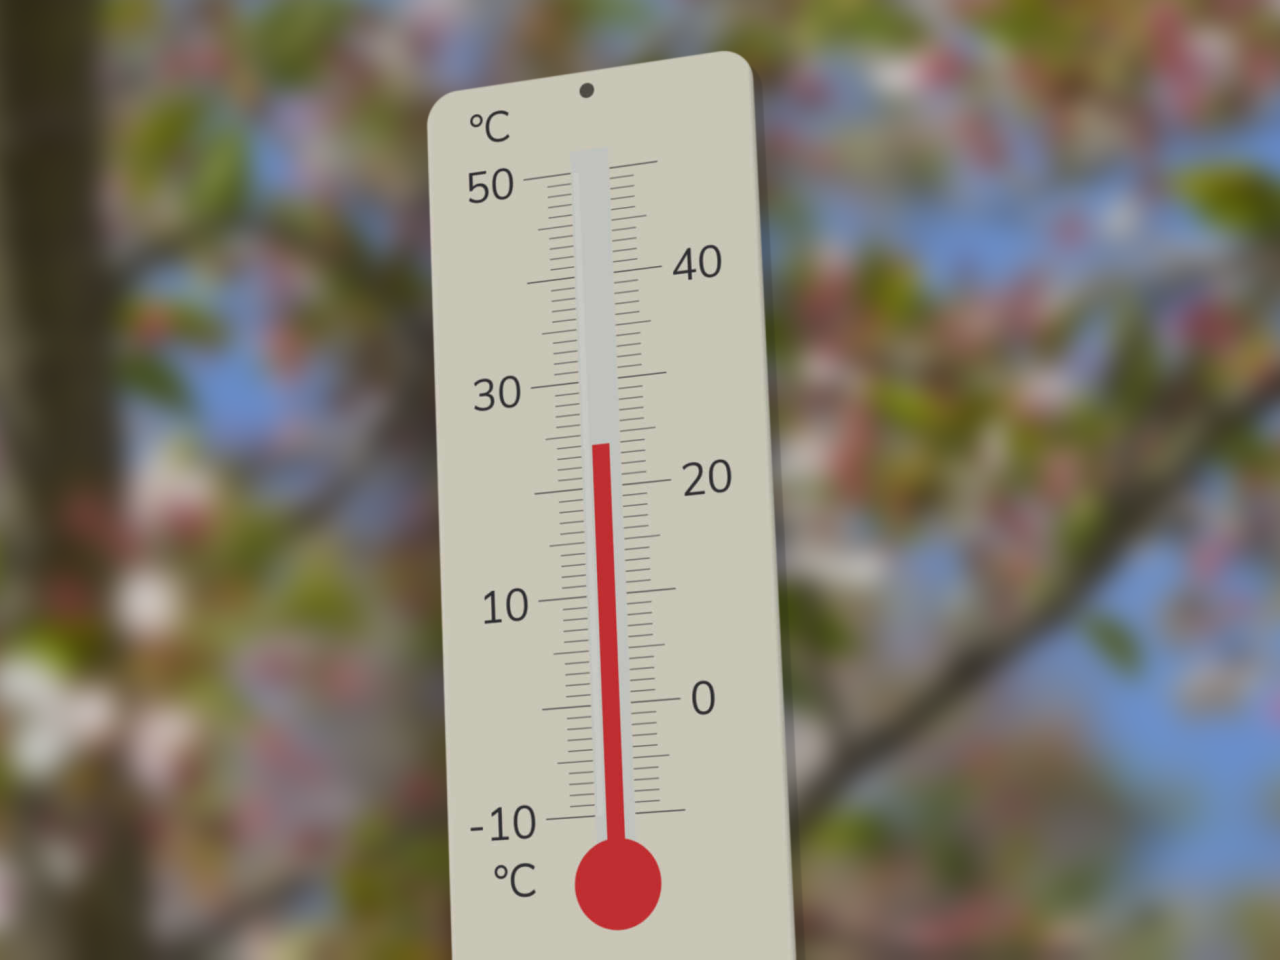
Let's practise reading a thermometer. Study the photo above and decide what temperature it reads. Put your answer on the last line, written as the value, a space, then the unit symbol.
24 °C
